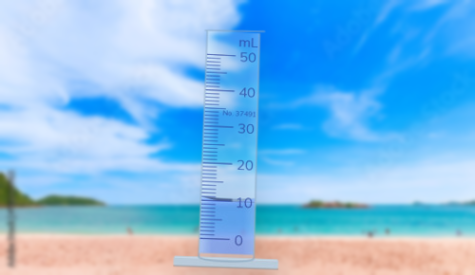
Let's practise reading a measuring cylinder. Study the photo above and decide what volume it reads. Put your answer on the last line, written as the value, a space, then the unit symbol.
10 mL
